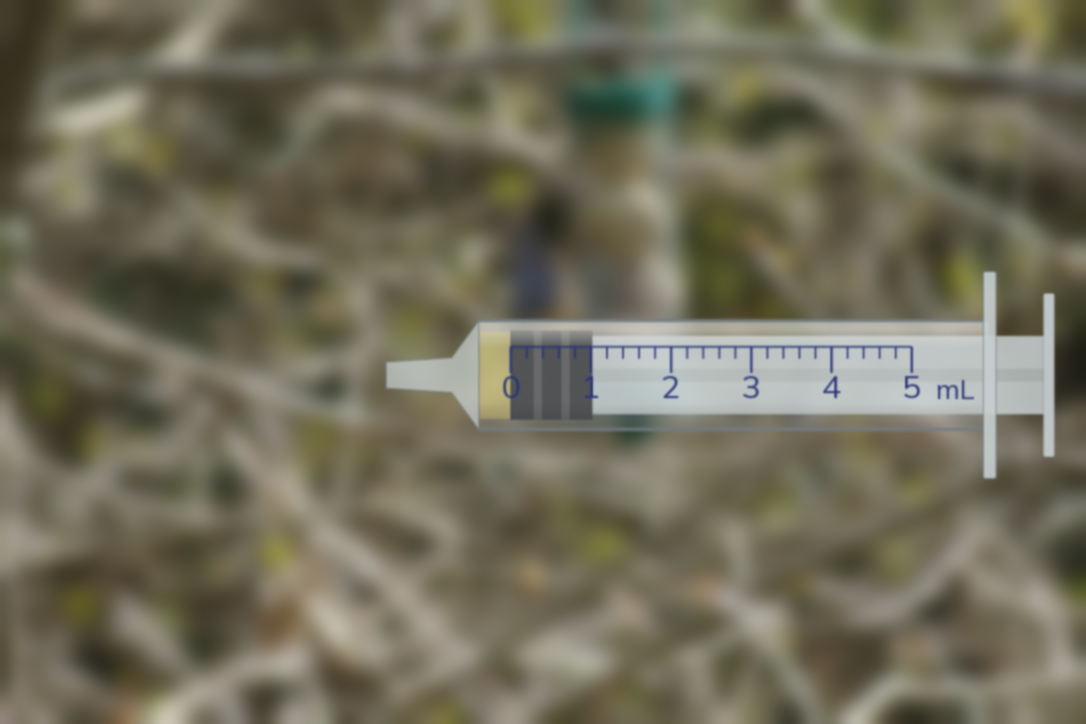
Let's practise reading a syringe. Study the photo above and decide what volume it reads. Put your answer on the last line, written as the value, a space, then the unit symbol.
0 mL
